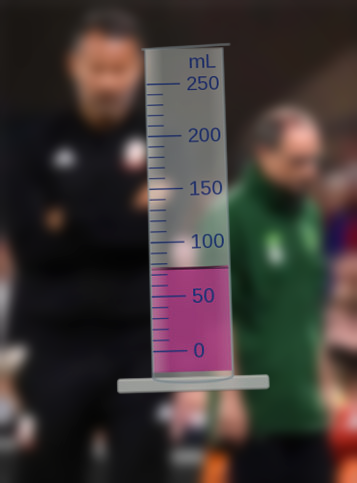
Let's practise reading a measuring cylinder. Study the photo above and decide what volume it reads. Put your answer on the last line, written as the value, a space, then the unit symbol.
75 mL
